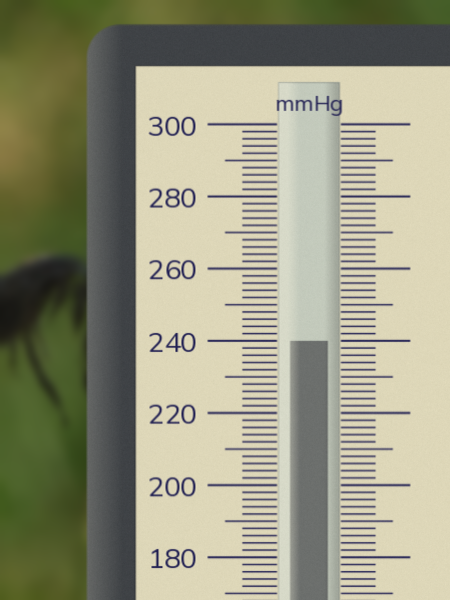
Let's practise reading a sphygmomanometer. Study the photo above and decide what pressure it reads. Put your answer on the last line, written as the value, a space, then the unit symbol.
240 mmHg
